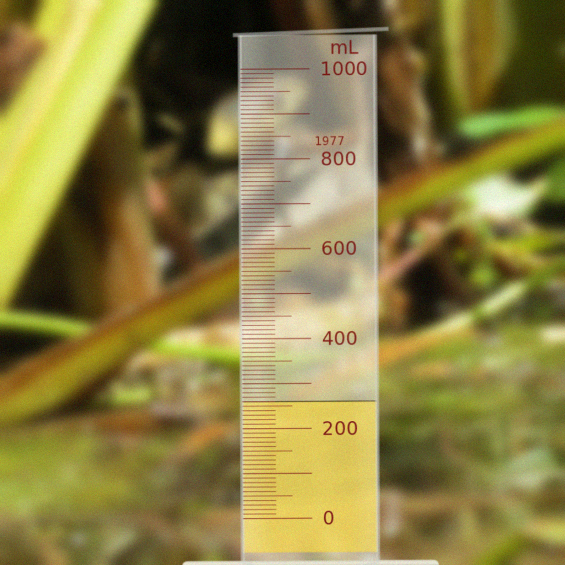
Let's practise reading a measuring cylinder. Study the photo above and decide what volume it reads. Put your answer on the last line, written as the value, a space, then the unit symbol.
260 mL
